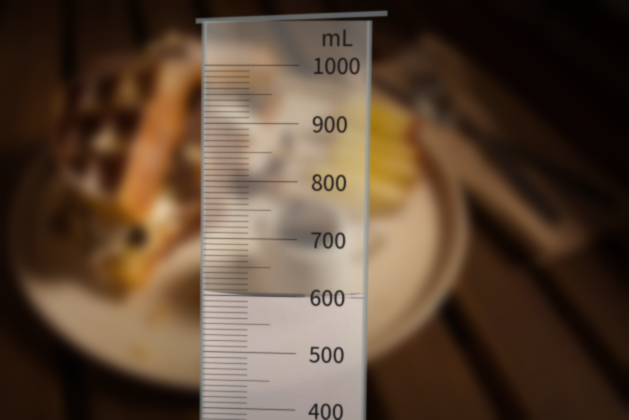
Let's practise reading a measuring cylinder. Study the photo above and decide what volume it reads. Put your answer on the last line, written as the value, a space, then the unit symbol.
600 mL
